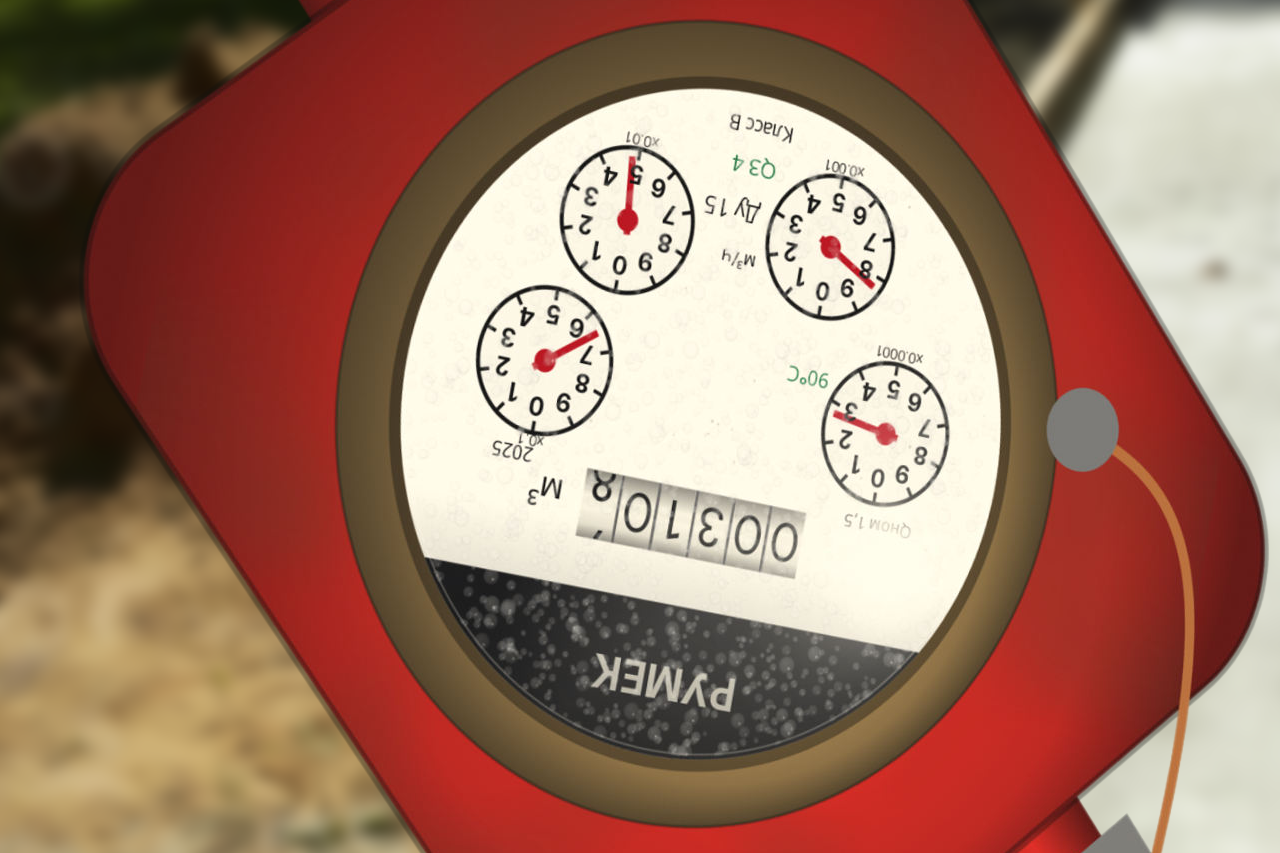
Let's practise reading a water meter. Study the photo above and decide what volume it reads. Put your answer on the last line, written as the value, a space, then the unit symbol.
3107.6482 m³
